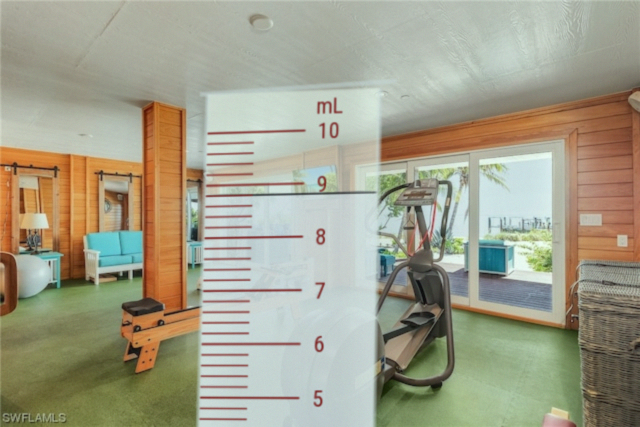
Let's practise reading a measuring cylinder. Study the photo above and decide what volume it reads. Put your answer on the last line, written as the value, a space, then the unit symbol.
8.8 mL
